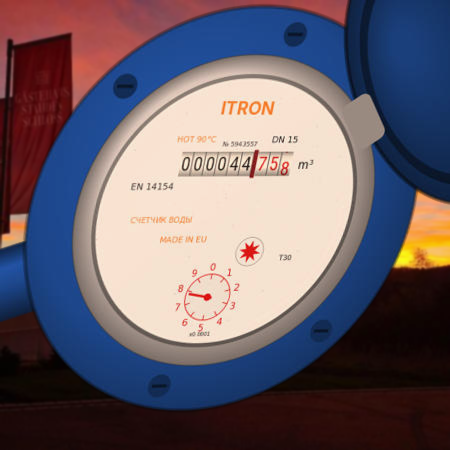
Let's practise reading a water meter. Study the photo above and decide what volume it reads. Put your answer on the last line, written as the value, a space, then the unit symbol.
44.7577 m³
